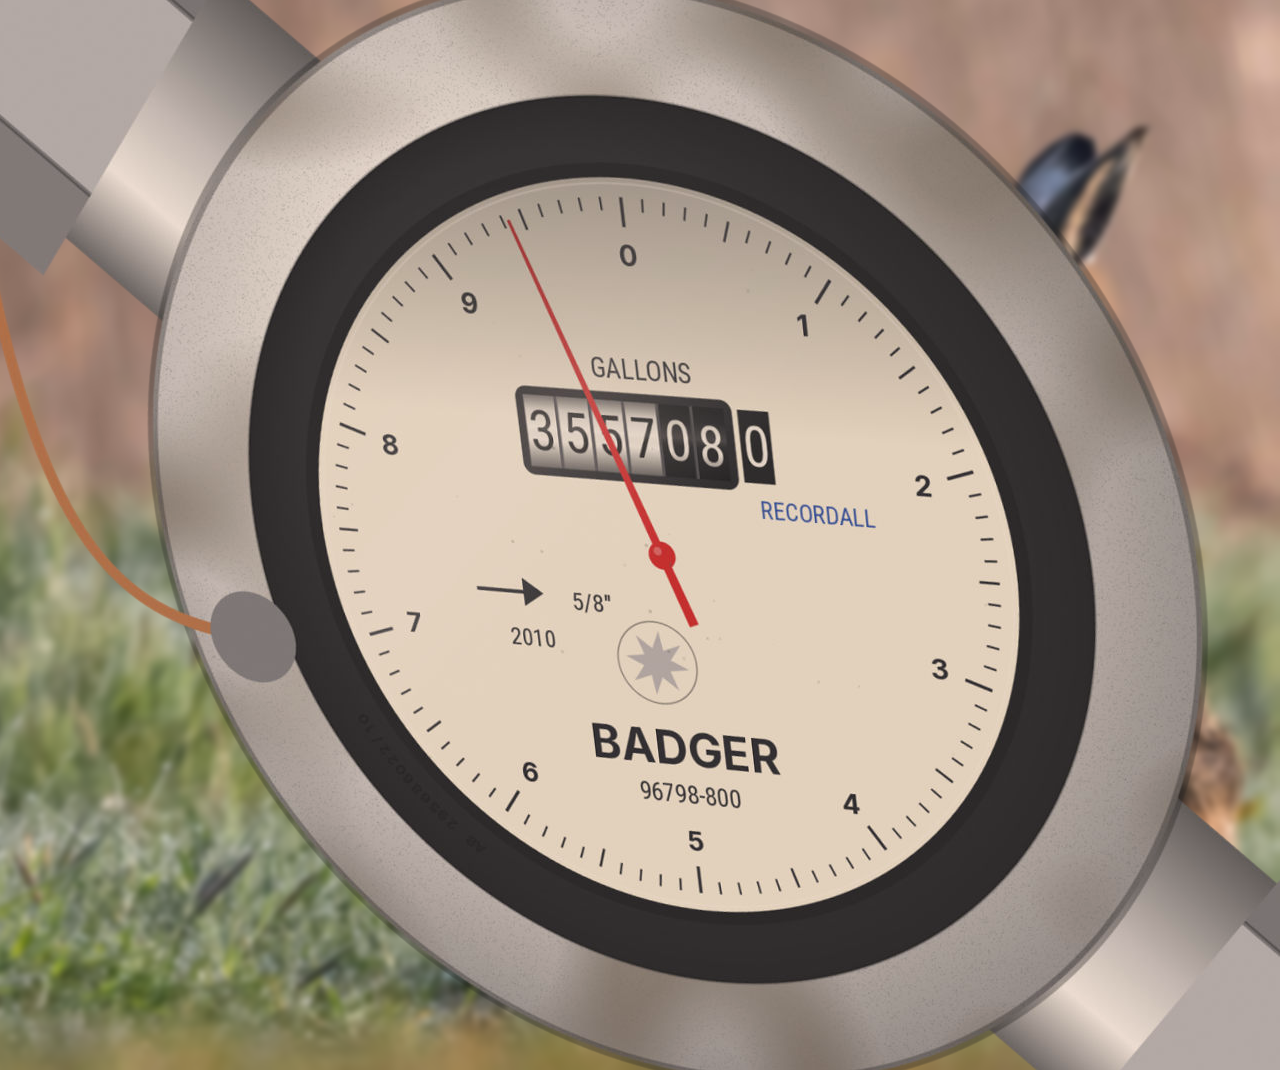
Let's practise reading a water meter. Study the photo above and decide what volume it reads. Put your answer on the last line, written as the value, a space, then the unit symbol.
3557079.4 gal
